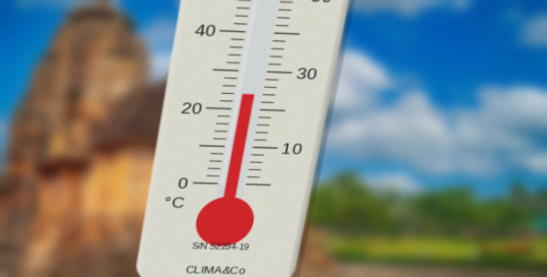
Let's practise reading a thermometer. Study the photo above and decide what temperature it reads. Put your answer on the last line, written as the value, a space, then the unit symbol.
24 °C
